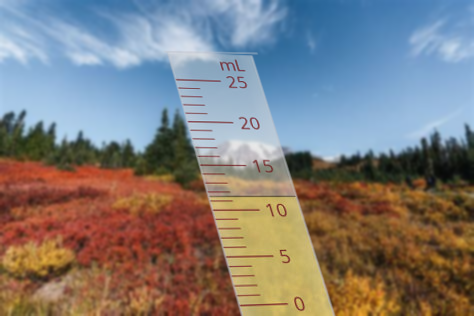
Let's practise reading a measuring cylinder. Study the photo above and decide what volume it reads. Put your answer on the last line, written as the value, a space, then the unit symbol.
11.5 mL
